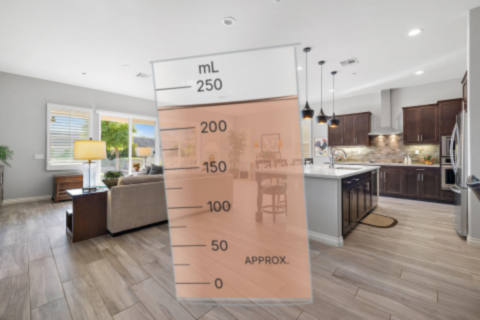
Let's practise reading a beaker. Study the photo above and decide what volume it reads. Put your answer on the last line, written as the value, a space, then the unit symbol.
225 mL
